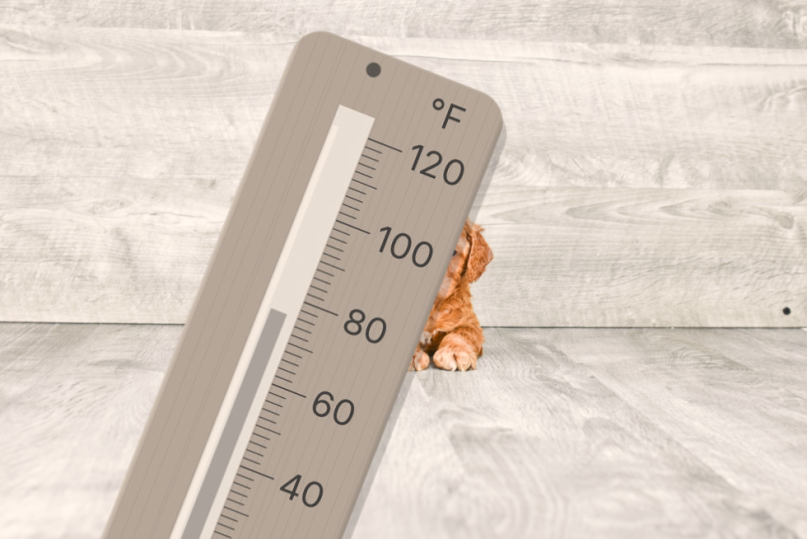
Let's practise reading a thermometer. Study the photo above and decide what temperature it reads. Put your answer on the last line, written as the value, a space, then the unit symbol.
76 °F
